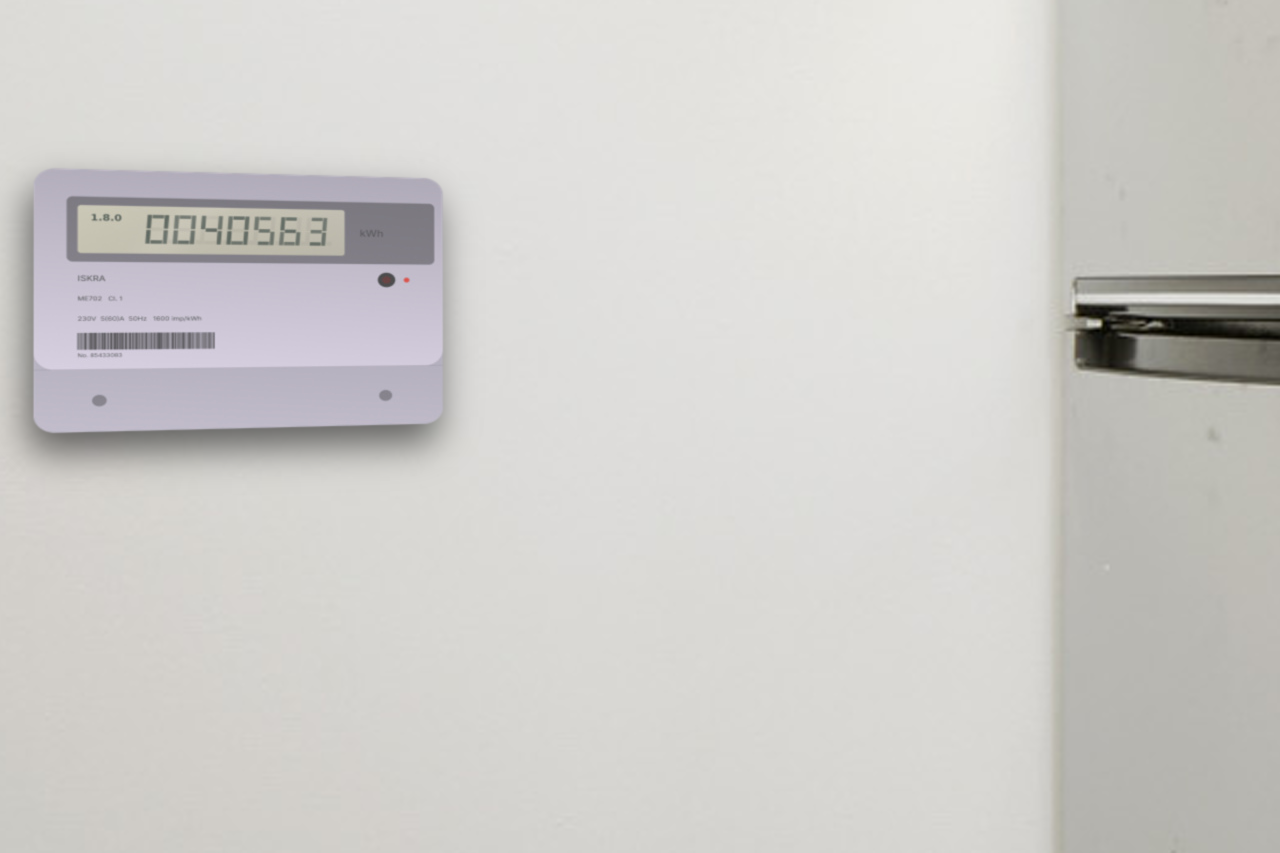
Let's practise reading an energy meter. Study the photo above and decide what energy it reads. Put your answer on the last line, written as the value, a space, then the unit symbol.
40563 kWh
